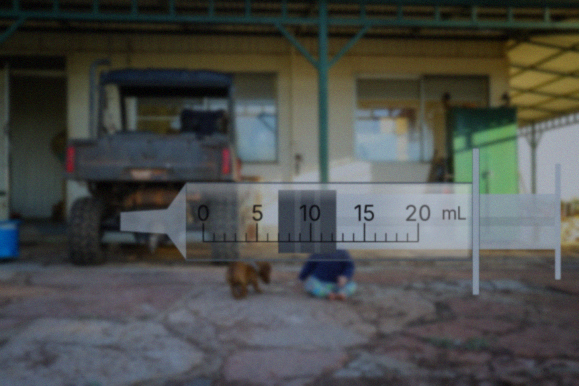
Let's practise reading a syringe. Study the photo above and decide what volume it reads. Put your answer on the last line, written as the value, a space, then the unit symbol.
7 mL
